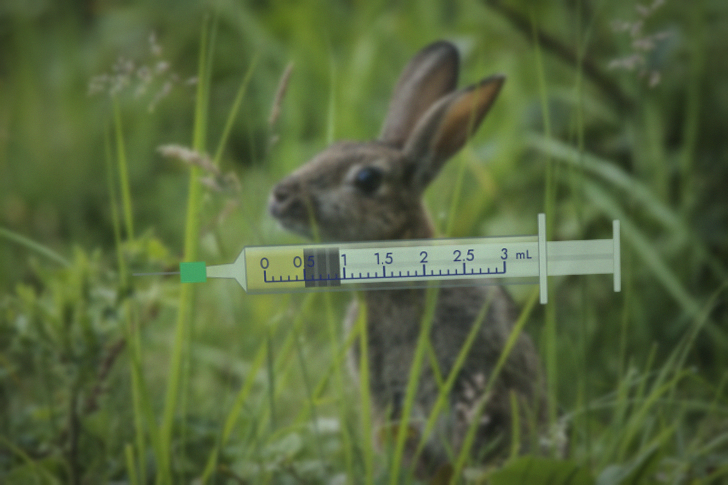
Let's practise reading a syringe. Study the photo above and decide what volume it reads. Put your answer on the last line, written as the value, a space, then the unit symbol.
0.5 mL
